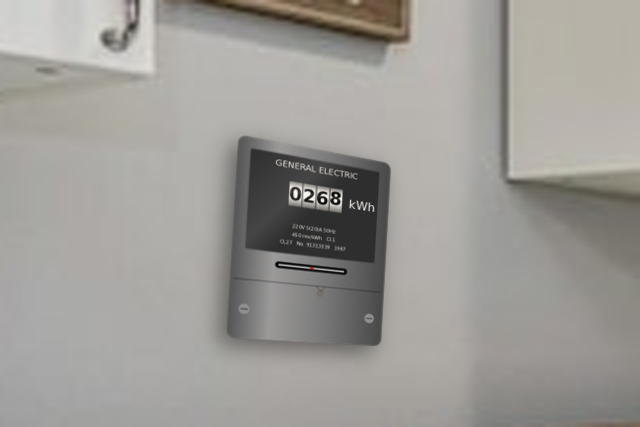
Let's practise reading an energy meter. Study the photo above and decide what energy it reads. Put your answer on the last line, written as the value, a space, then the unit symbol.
268 kWh
